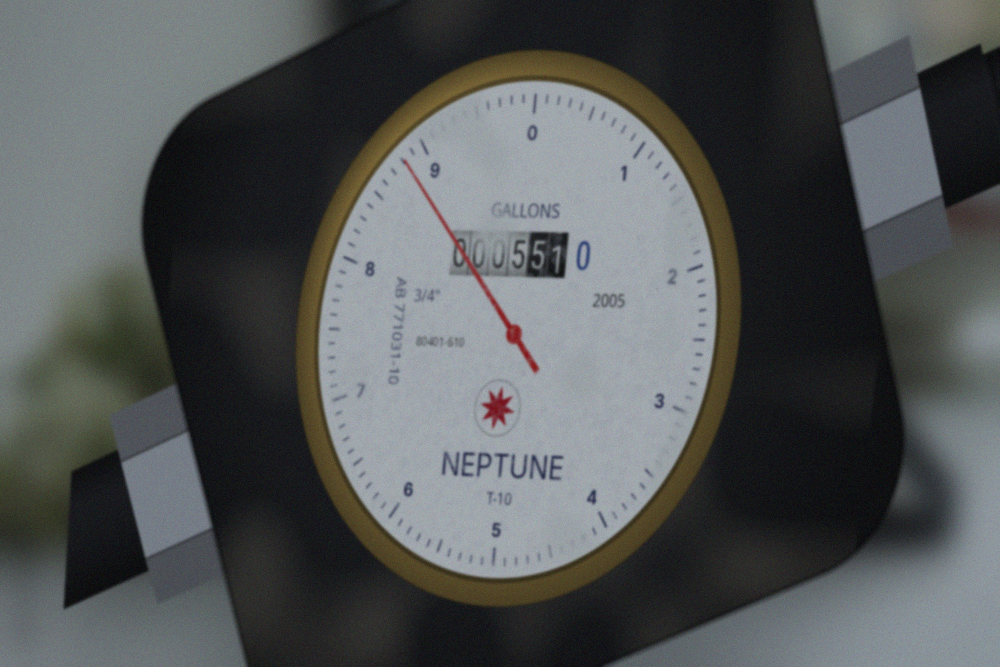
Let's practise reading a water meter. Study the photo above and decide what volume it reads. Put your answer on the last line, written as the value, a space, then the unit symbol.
5508.8 gal
